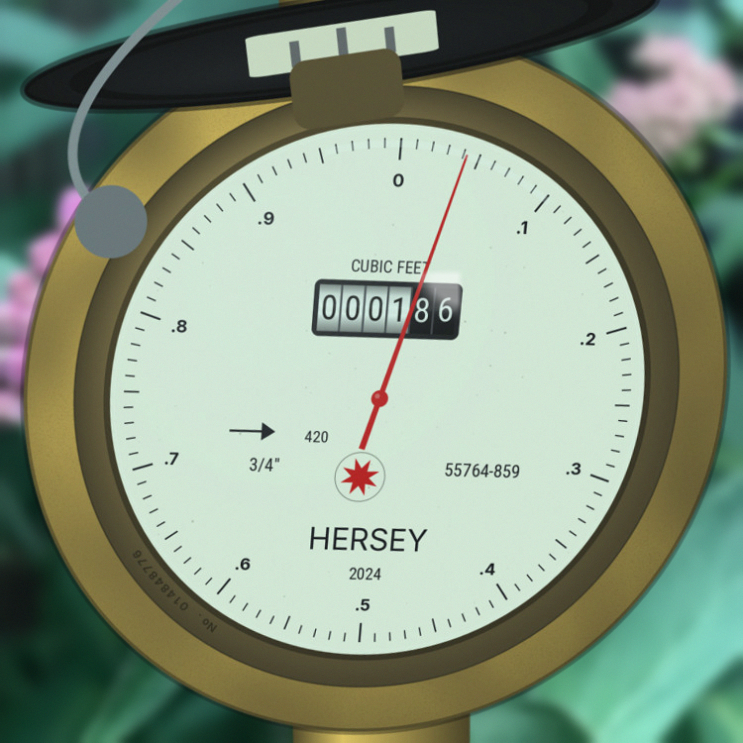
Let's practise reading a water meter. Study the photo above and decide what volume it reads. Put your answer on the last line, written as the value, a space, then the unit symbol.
186.04 ft³
